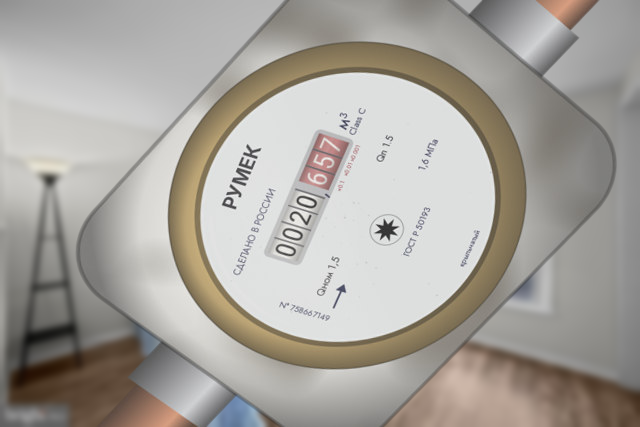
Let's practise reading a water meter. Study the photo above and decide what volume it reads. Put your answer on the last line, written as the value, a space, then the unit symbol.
20.657 m³
